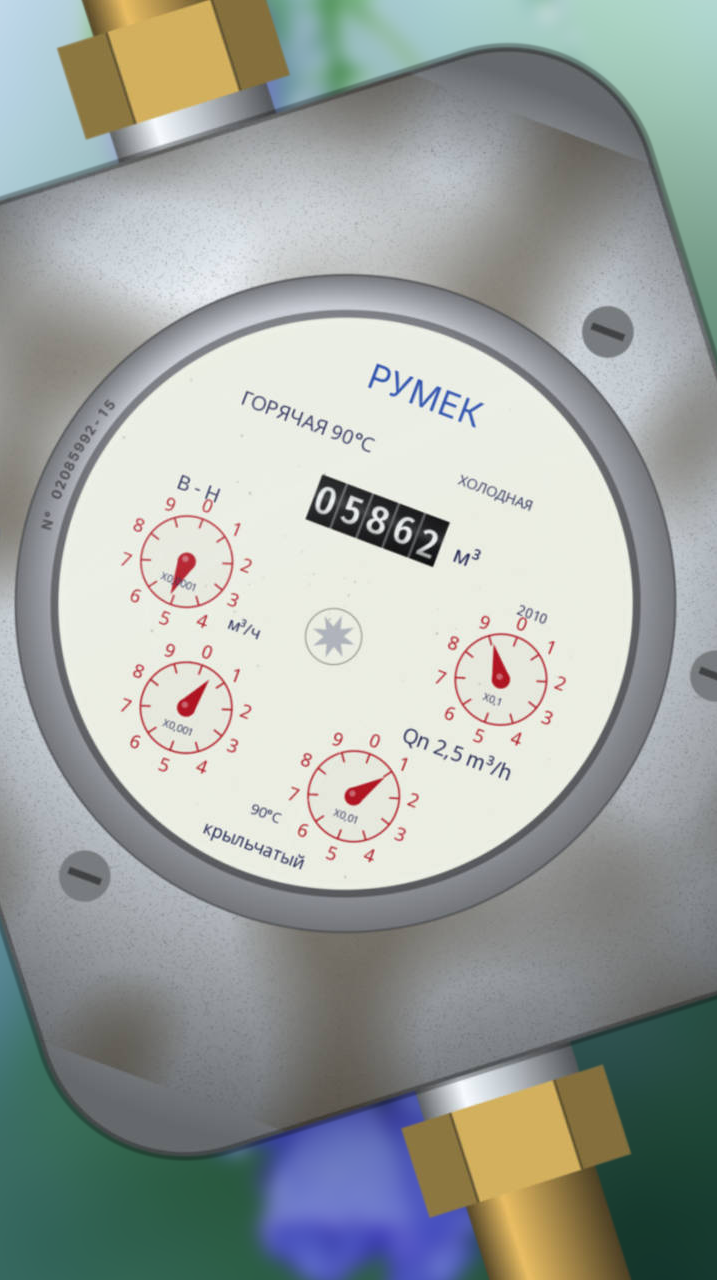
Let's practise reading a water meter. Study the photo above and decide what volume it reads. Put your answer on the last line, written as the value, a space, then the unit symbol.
5861.9105 m³
